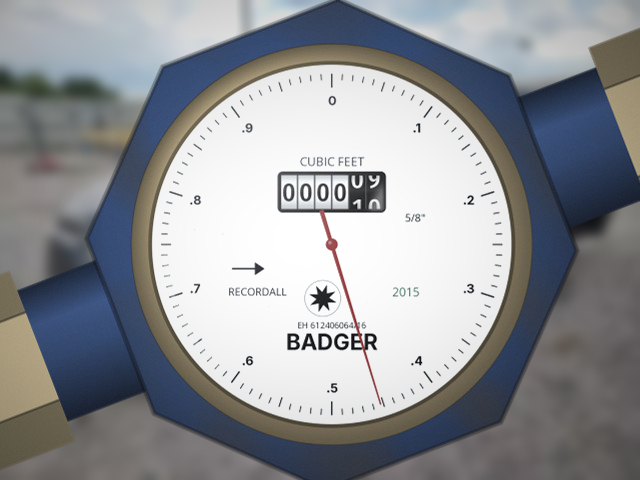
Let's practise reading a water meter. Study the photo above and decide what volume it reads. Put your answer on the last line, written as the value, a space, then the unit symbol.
9.45 ft³
